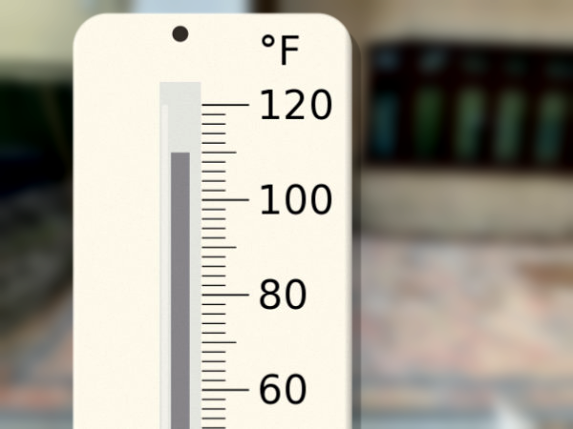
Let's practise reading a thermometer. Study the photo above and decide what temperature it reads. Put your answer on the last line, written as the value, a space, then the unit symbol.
110 °F
